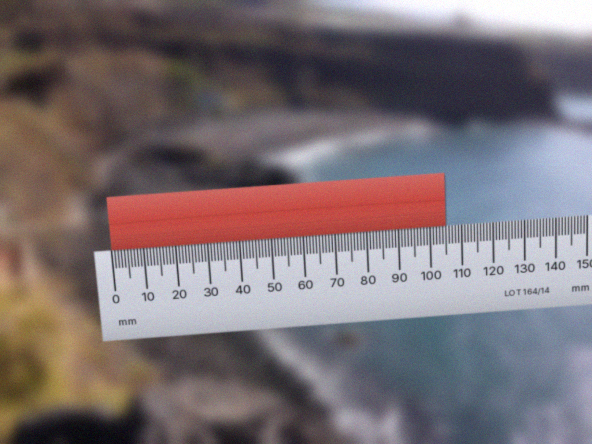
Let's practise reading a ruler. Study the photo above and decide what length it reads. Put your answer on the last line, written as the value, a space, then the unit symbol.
105 mm
